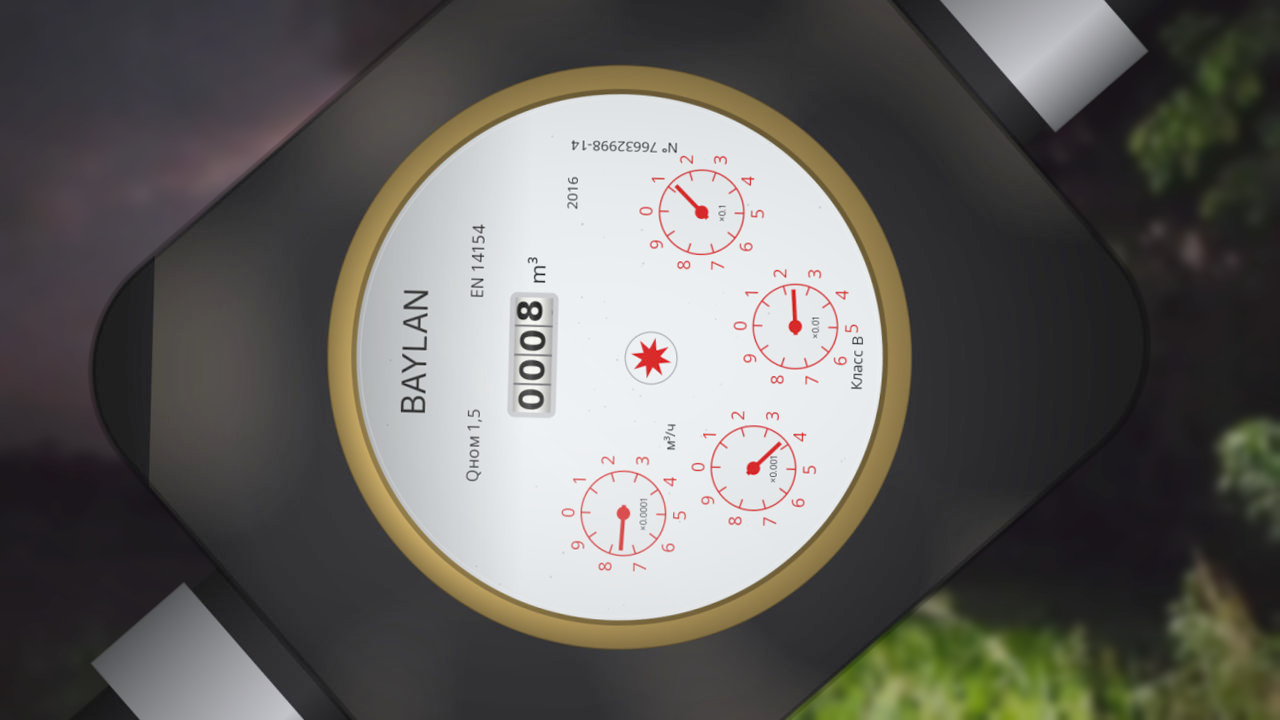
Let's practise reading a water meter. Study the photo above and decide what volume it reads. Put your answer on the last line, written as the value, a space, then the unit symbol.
8.1237 m³
